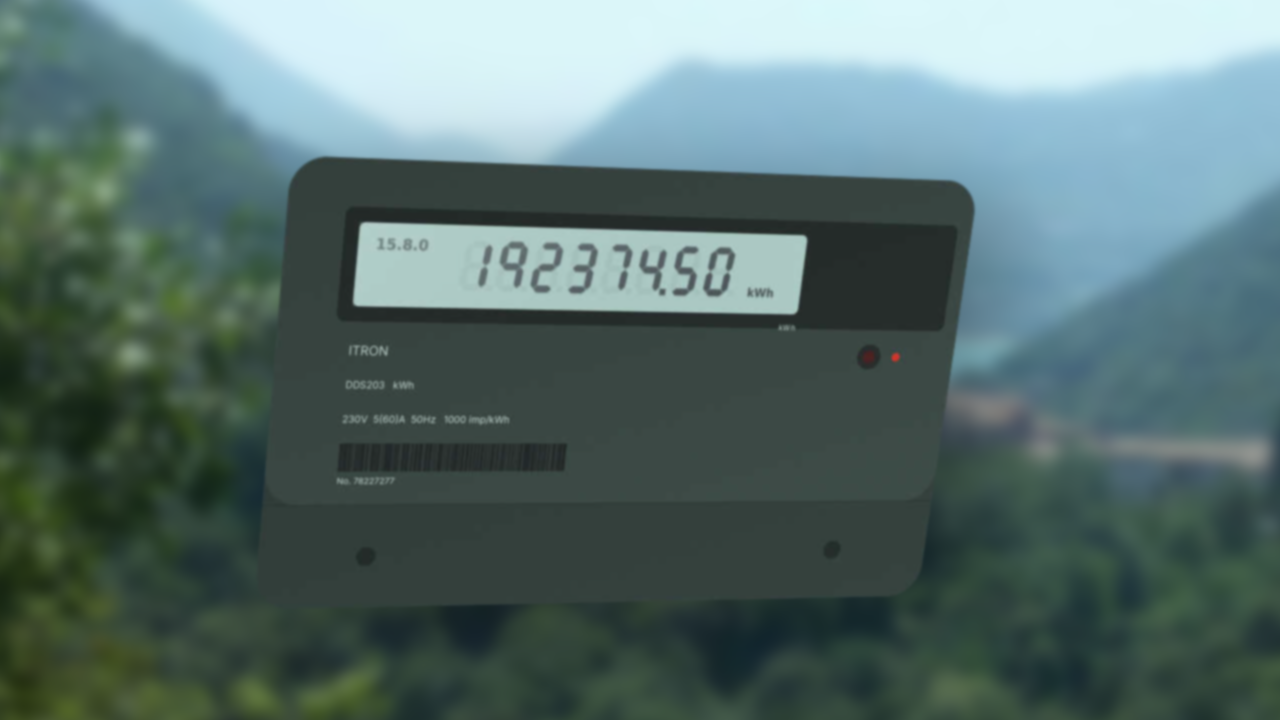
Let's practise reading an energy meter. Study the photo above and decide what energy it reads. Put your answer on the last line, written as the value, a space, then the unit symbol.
192374.50 kWh
